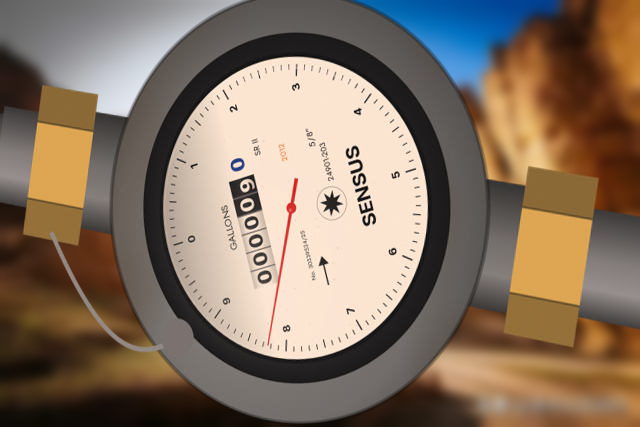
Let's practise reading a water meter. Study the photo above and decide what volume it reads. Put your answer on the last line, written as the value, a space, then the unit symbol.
88.2 gal
